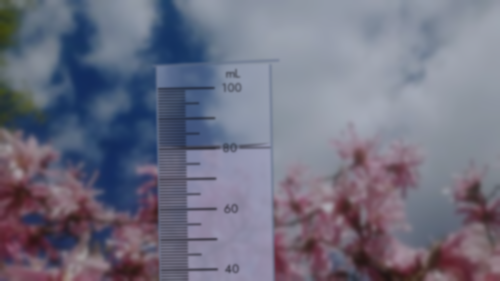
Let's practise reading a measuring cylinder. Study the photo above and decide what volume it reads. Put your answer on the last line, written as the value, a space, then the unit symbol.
80 mL
